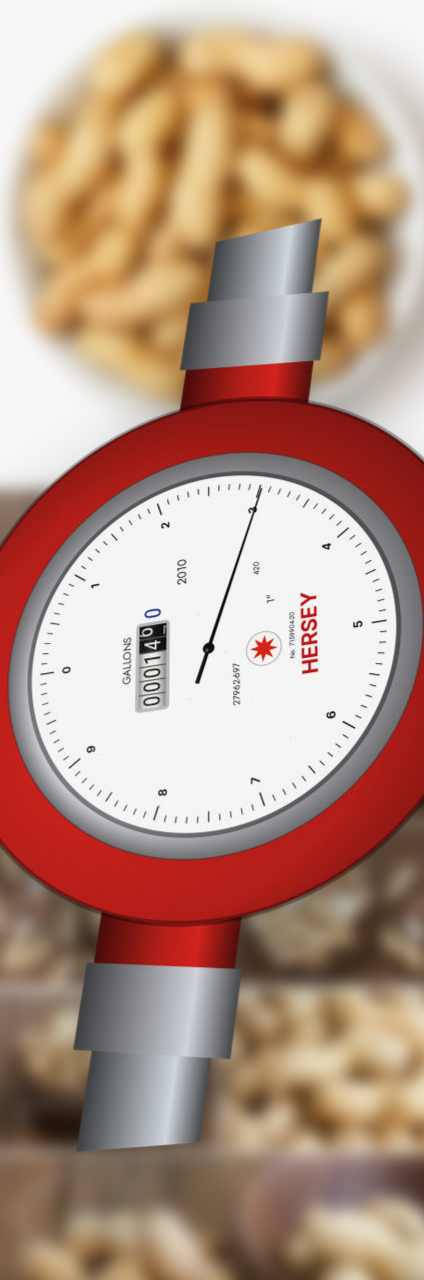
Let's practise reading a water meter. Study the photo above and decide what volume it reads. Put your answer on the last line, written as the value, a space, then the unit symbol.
1463.0 gal
